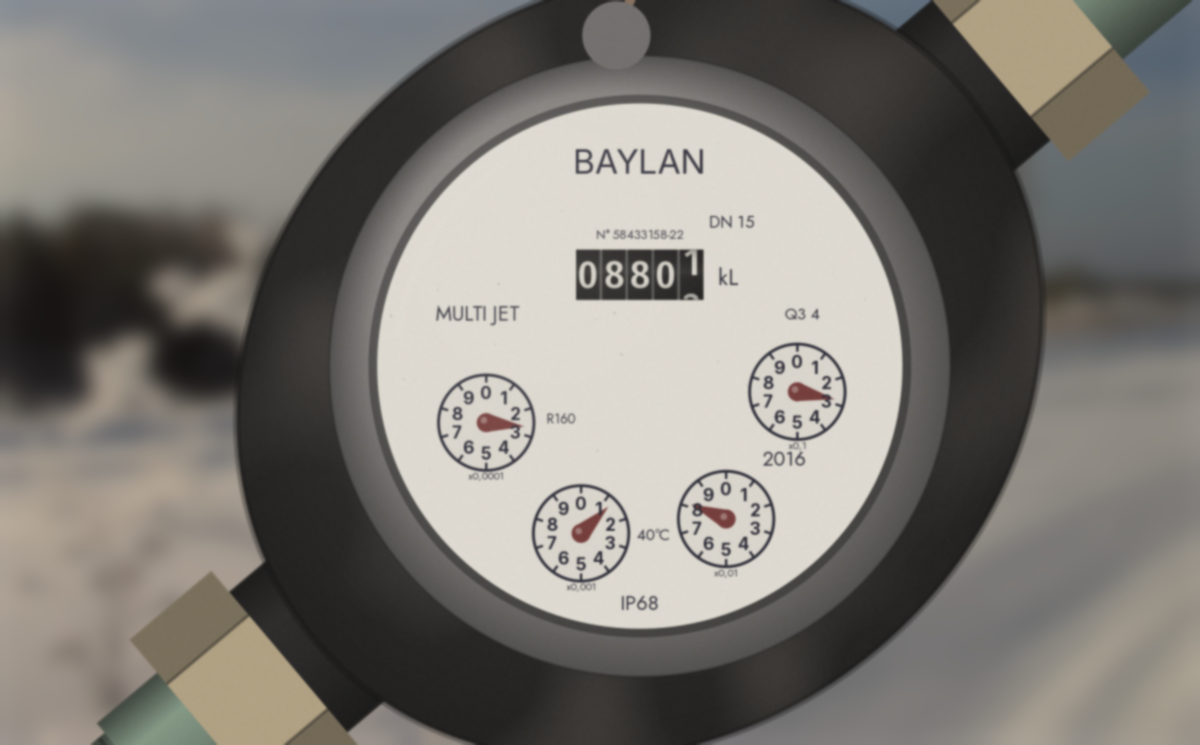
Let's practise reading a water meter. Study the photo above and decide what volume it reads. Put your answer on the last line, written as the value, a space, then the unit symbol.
8801.2812 kL
